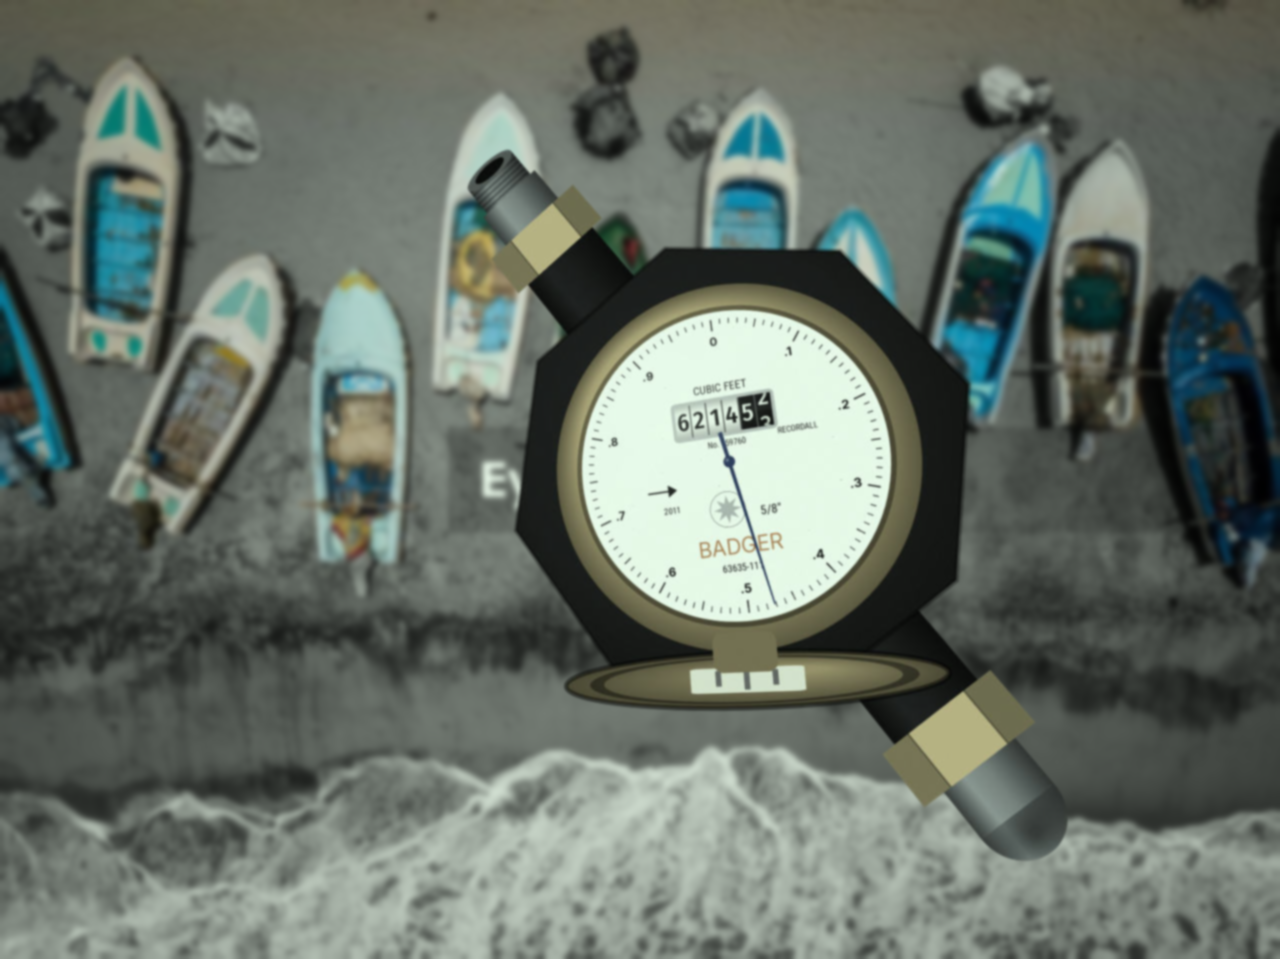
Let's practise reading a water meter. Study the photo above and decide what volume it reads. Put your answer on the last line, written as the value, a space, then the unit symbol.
621452.47 ft³
